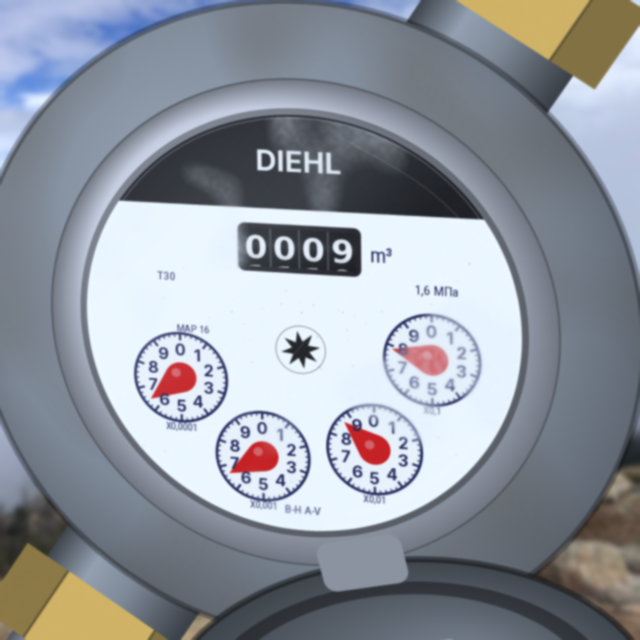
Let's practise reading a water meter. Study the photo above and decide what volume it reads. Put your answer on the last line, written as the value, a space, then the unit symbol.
9.7866 m³
